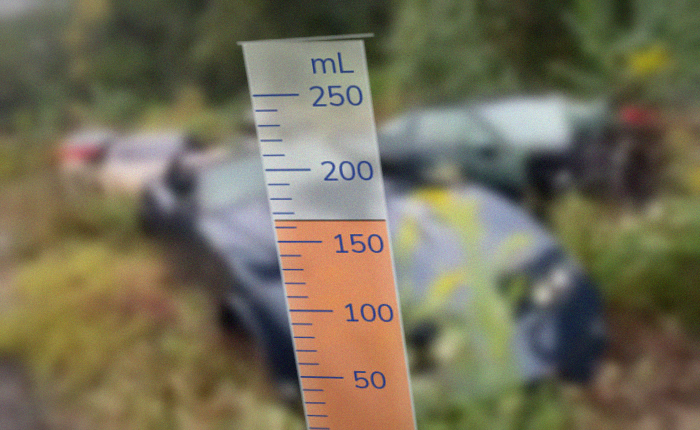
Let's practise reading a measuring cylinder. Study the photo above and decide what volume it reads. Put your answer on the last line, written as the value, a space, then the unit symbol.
165 mL
